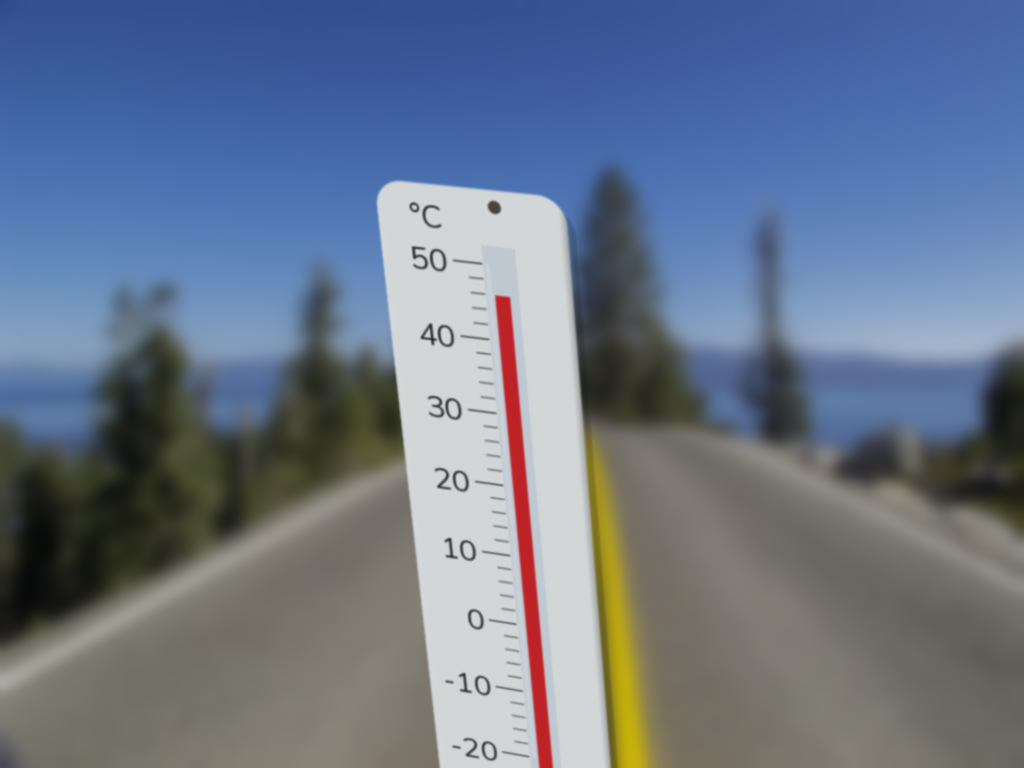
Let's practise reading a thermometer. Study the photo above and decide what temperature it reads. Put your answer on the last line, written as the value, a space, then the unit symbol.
46 °C
